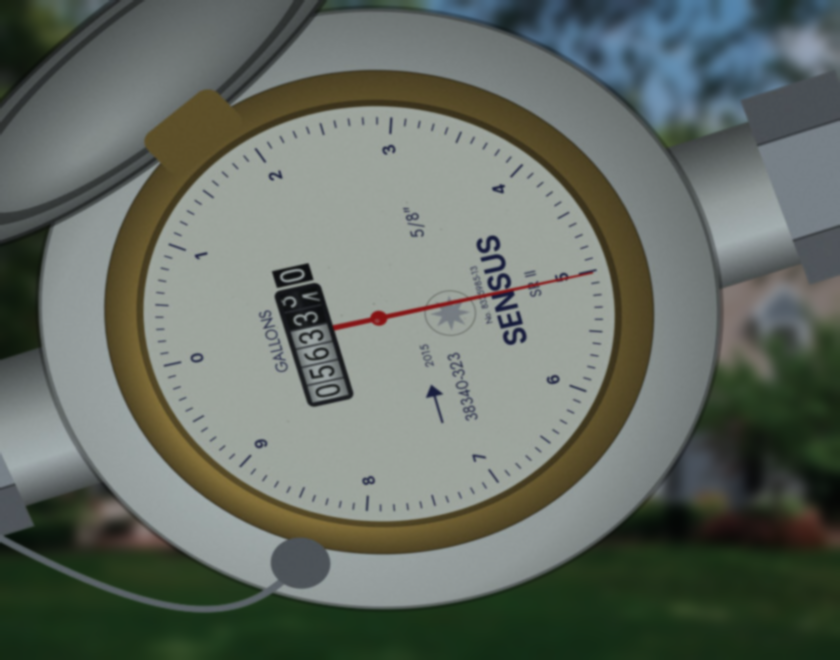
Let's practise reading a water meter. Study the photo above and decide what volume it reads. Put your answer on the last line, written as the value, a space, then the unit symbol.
563335.0 gal
